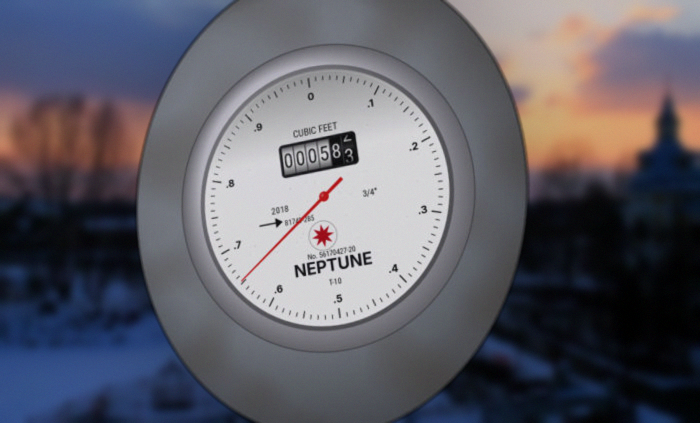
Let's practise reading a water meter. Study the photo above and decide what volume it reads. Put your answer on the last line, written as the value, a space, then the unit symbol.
582.65 ft³
